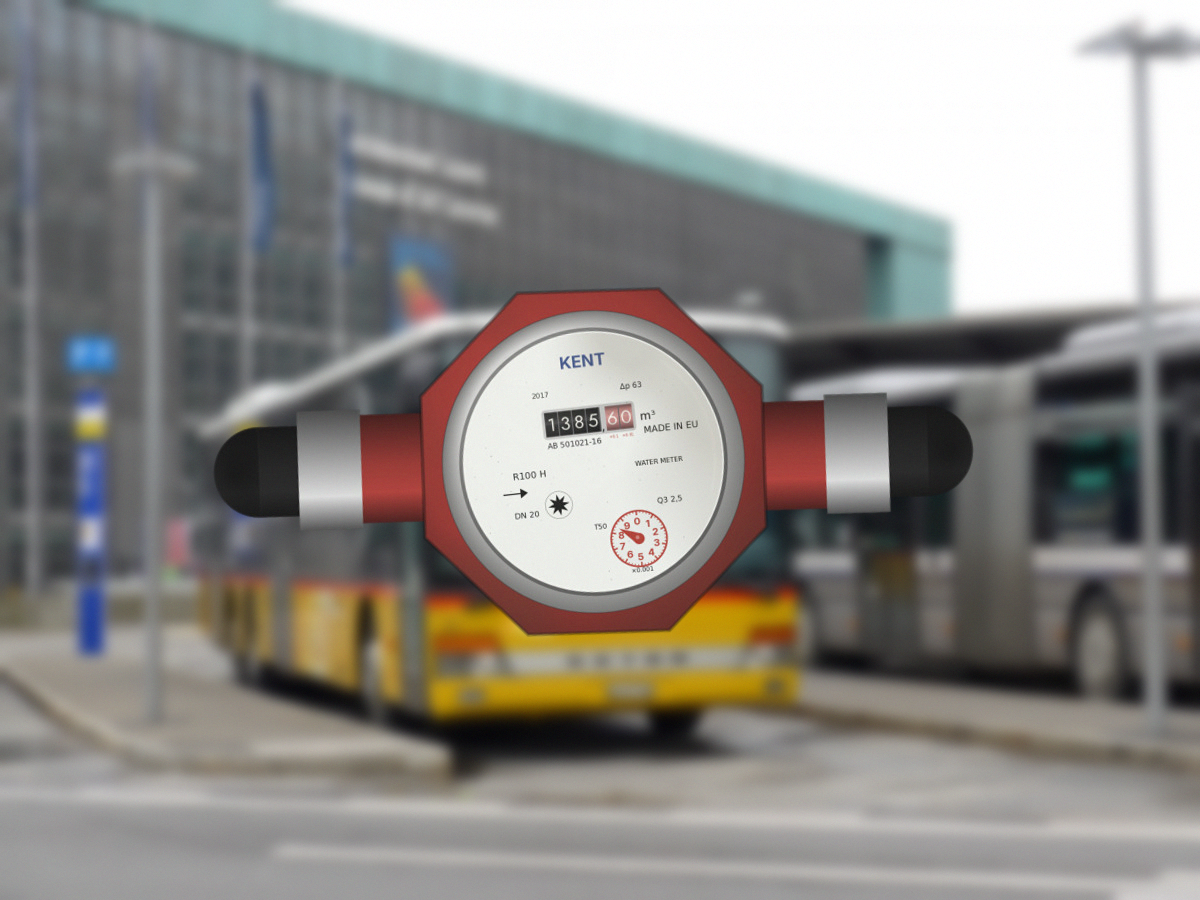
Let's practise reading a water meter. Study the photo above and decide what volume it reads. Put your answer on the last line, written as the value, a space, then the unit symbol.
1385.608 m³
